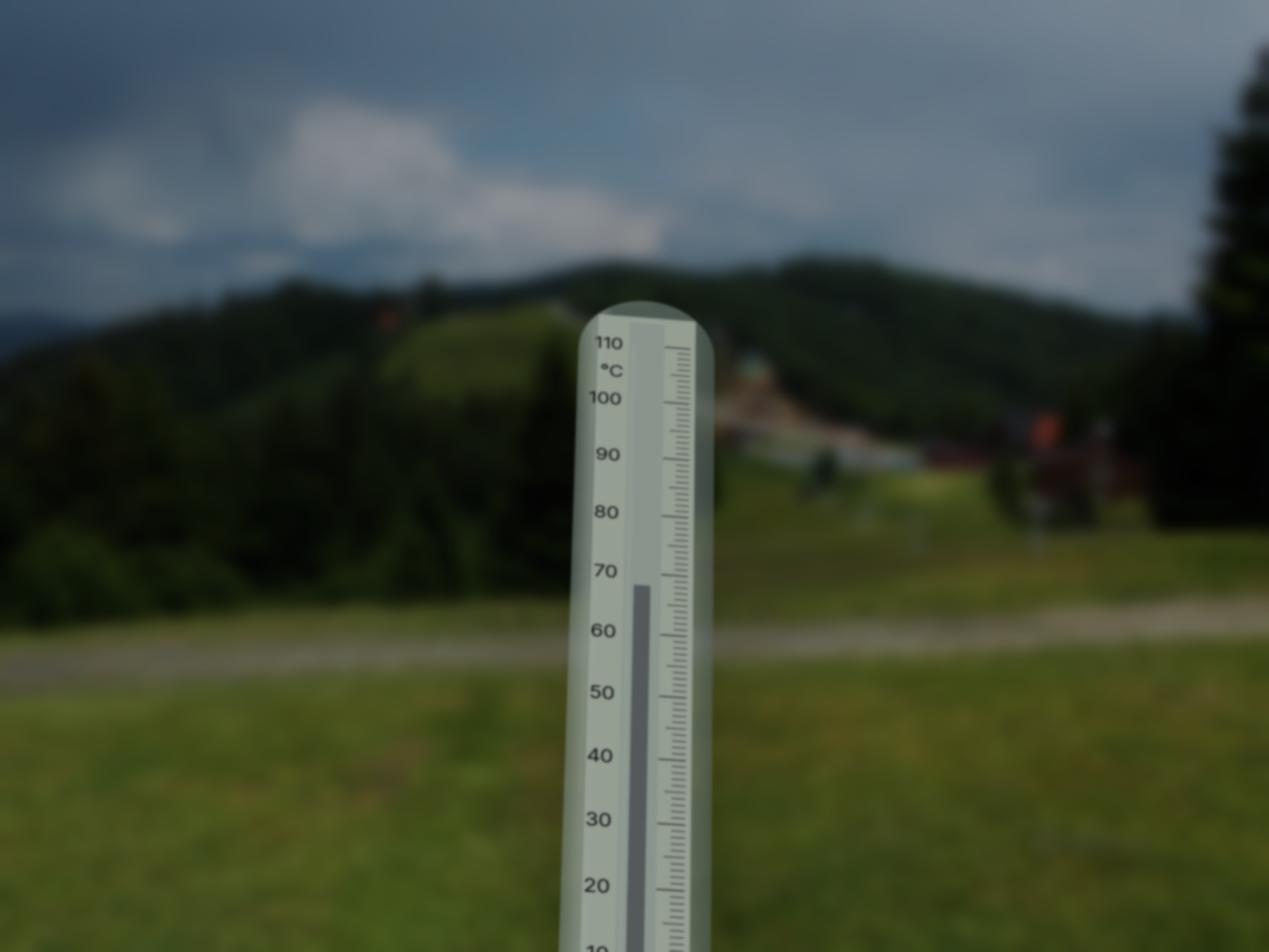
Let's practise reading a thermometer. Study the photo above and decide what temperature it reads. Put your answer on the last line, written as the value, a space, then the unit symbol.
68 °C
